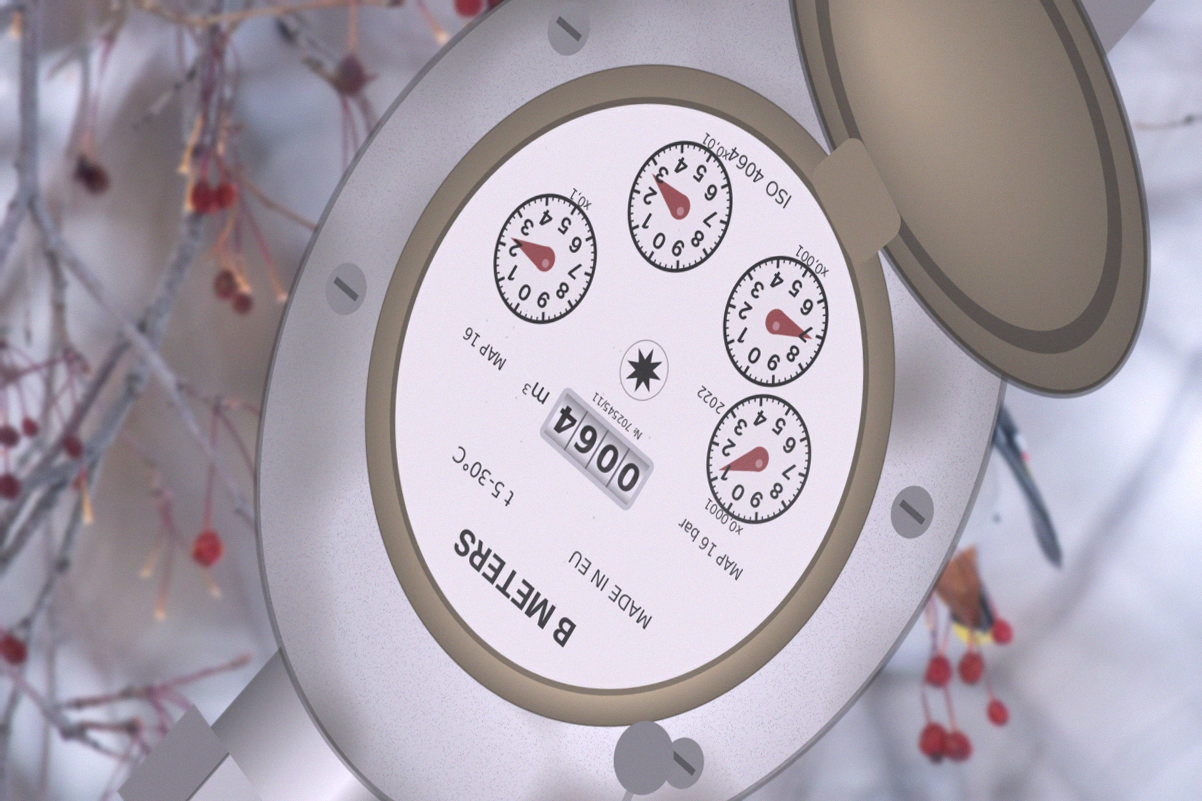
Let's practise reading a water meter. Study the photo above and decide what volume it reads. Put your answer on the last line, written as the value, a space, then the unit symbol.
64.2271 m³
